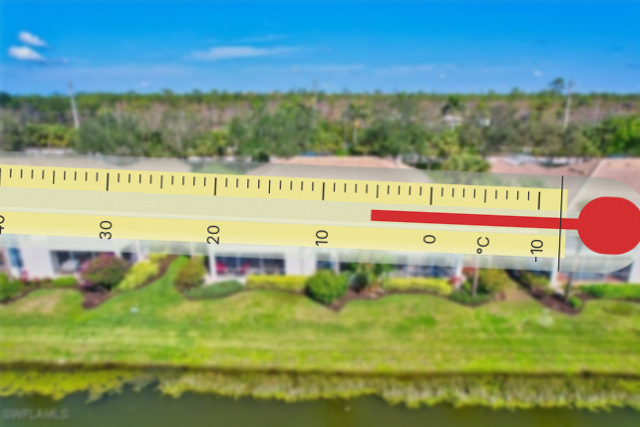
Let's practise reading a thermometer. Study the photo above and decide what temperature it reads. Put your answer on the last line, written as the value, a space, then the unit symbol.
5.5 °C
